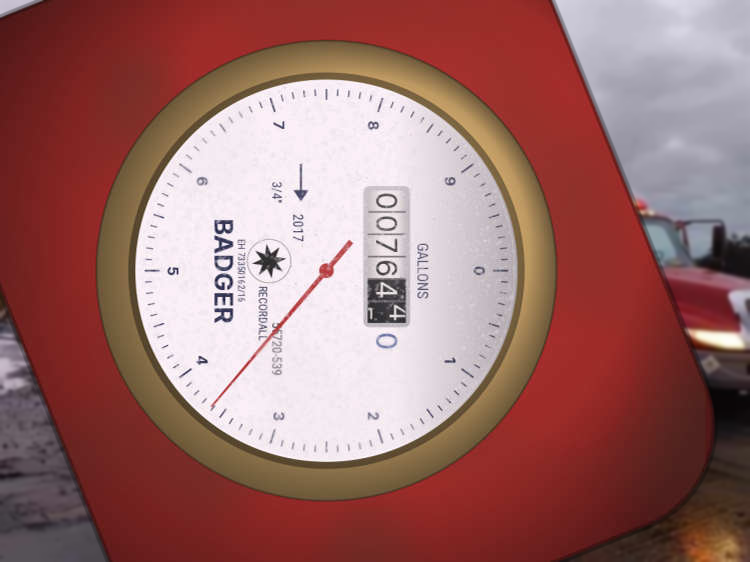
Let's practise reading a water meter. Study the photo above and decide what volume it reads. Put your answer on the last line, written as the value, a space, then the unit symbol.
76443.6 gal
